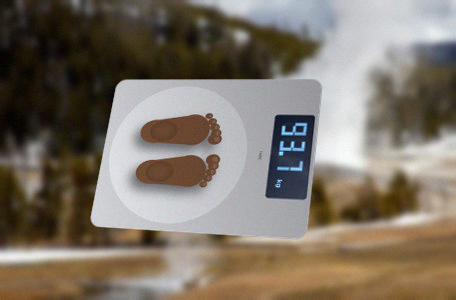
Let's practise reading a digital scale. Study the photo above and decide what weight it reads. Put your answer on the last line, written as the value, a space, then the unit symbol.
93.7 kg
